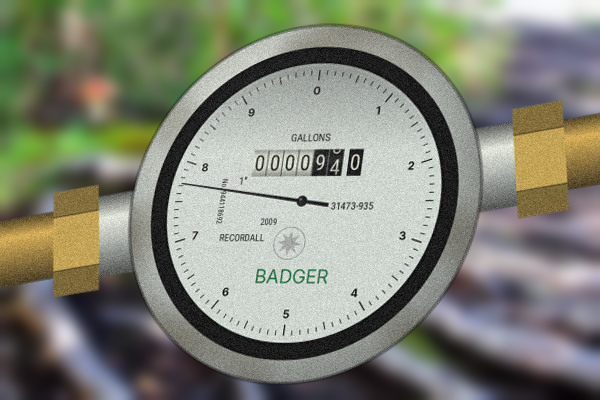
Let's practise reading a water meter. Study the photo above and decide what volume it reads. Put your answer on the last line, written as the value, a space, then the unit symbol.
937.7 gal
